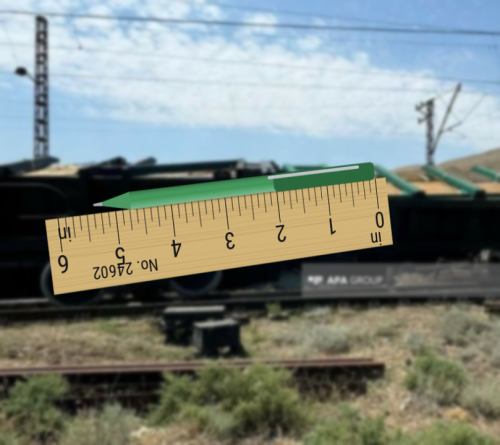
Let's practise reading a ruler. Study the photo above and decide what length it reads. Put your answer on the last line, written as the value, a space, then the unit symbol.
5.375 in
